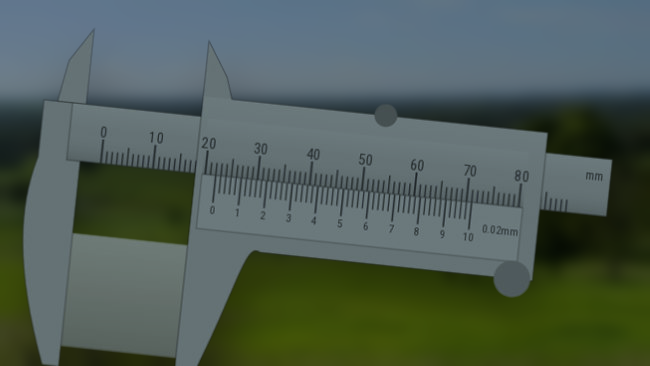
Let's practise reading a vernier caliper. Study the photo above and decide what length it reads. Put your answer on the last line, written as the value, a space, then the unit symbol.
22.0 mm
